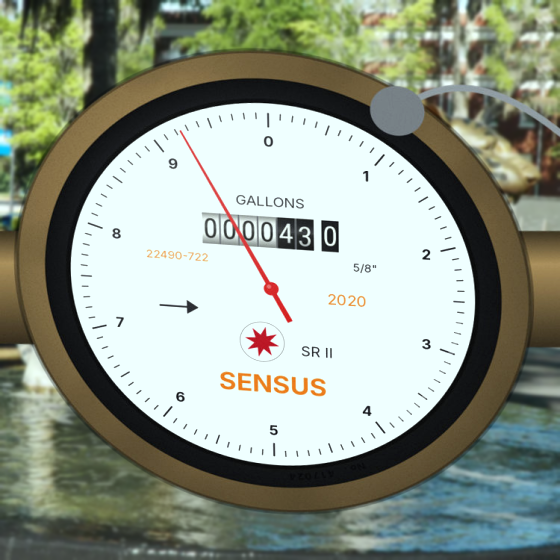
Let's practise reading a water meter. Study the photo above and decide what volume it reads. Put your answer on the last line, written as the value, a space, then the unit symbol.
429.2 gal
